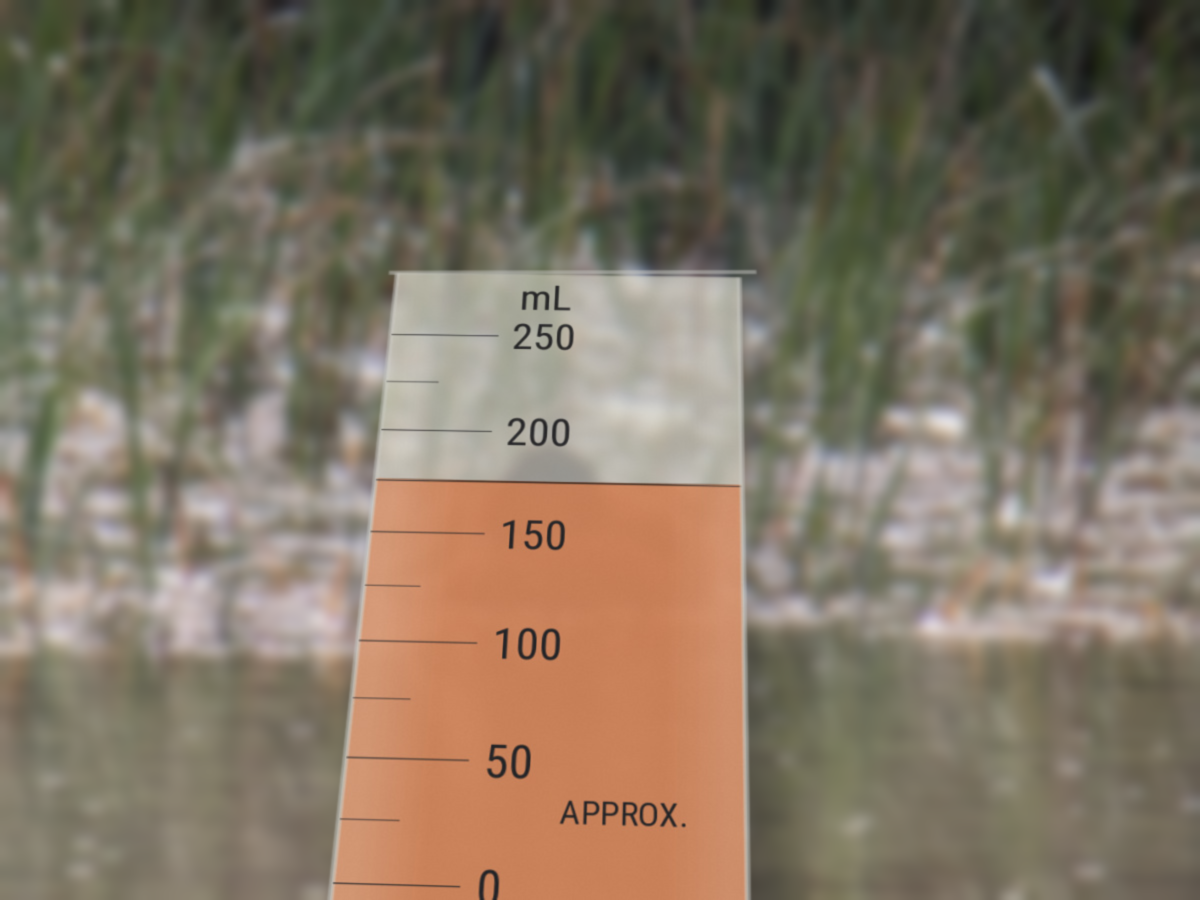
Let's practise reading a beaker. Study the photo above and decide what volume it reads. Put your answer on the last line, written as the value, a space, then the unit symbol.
175 mL
